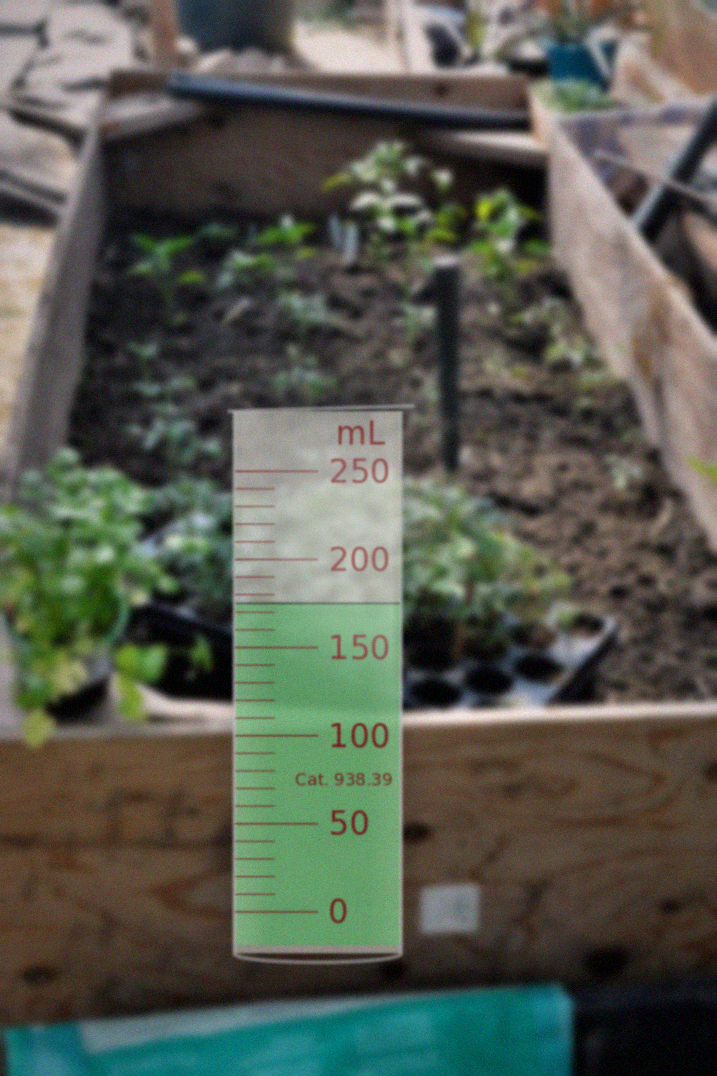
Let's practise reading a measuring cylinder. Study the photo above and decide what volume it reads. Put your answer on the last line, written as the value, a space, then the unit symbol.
175 mL
